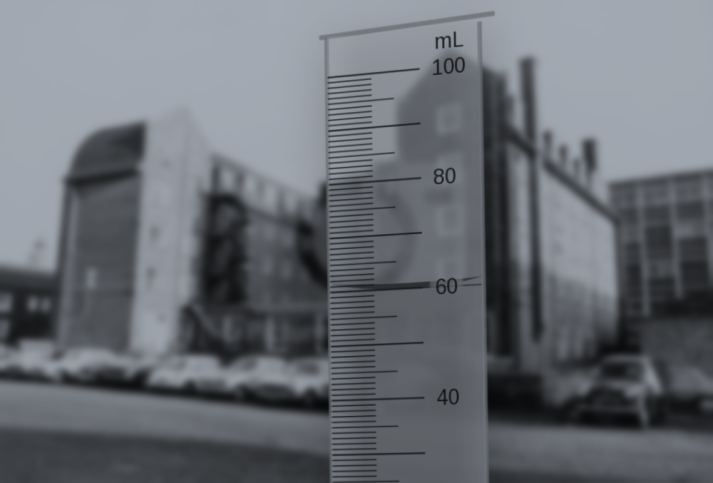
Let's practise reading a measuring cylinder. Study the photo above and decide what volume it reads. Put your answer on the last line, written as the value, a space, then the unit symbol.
60 mL
